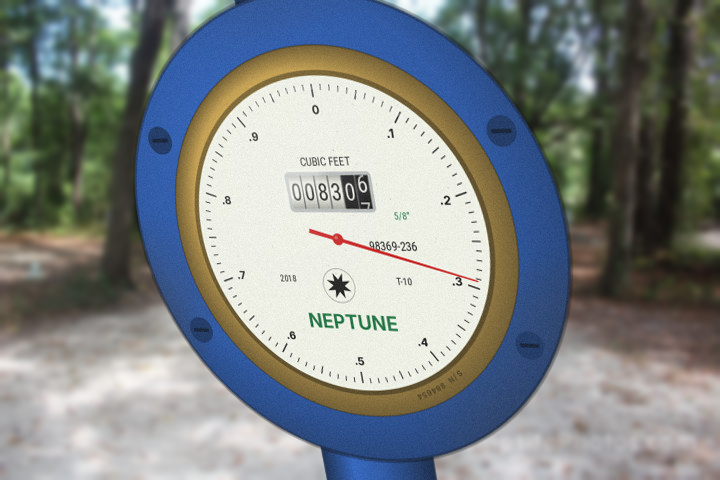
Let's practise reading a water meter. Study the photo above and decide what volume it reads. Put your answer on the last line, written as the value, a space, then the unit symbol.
8306.29 ft³
